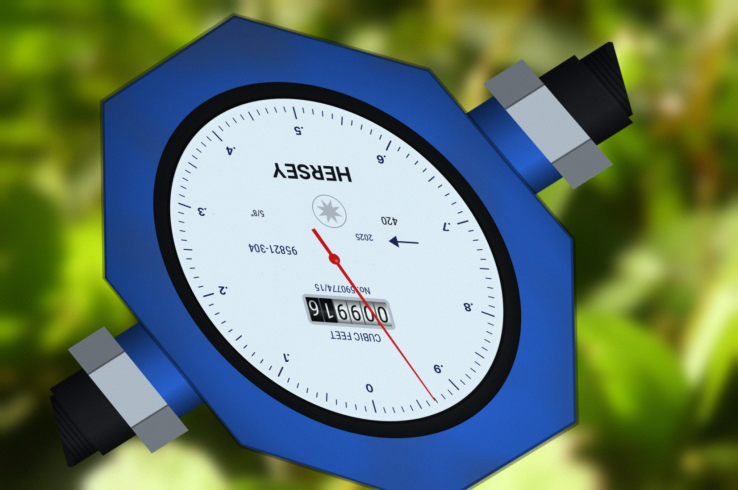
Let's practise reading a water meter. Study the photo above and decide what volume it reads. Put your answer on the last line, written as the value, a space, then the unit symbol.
9915.93 ft³
